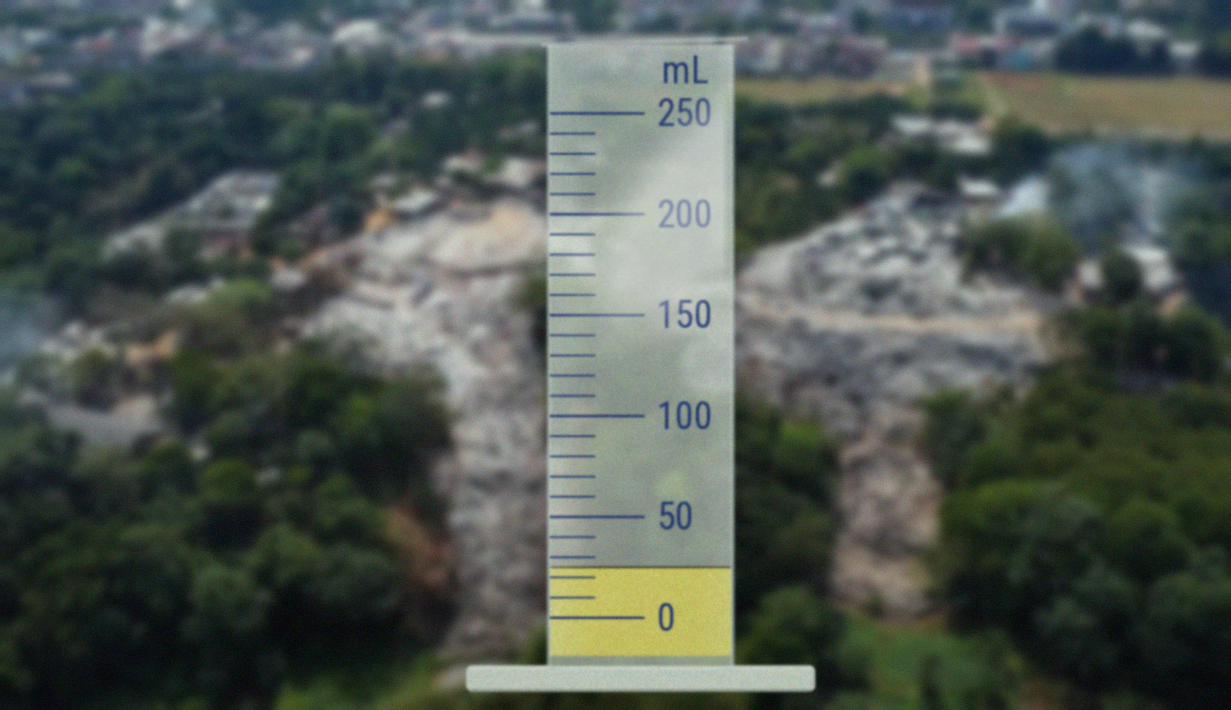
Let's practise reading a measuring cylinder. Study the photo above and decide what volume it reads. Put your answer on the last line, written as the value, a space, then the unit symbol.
25 mL
